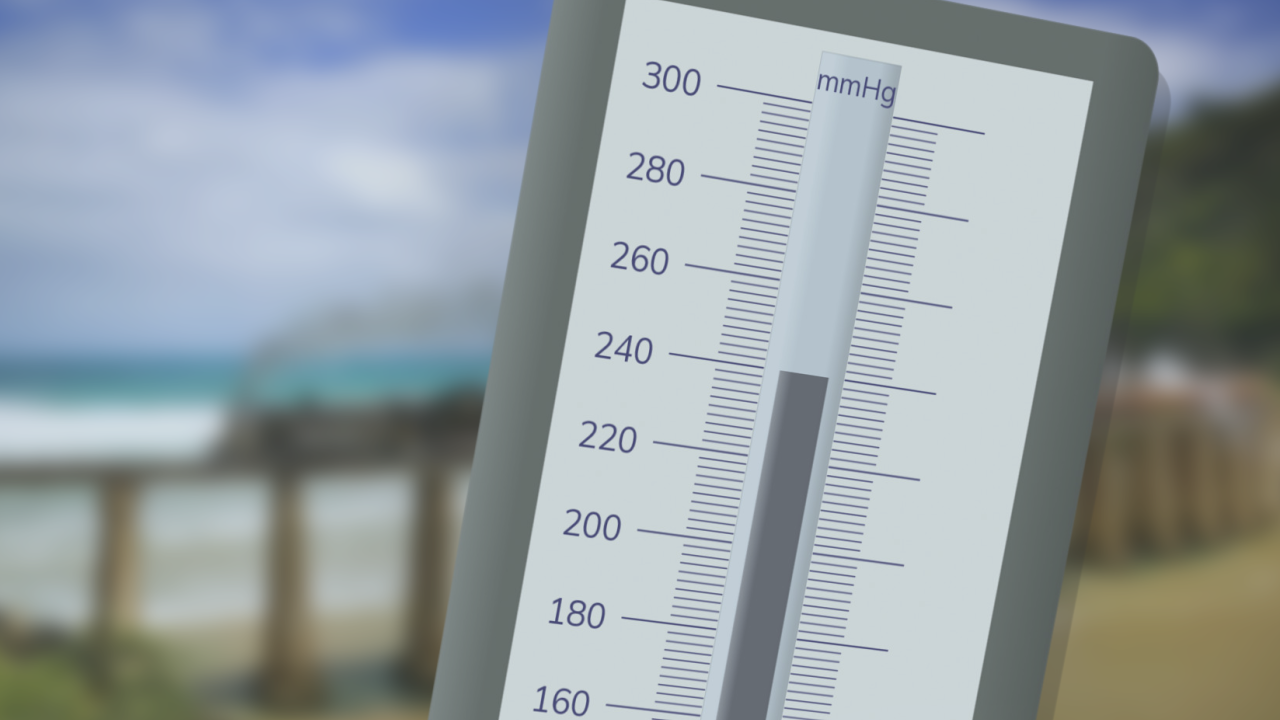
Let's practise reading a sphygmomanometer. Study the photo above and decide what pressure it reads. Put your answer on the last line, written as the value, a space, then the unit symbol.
240 mmHg
